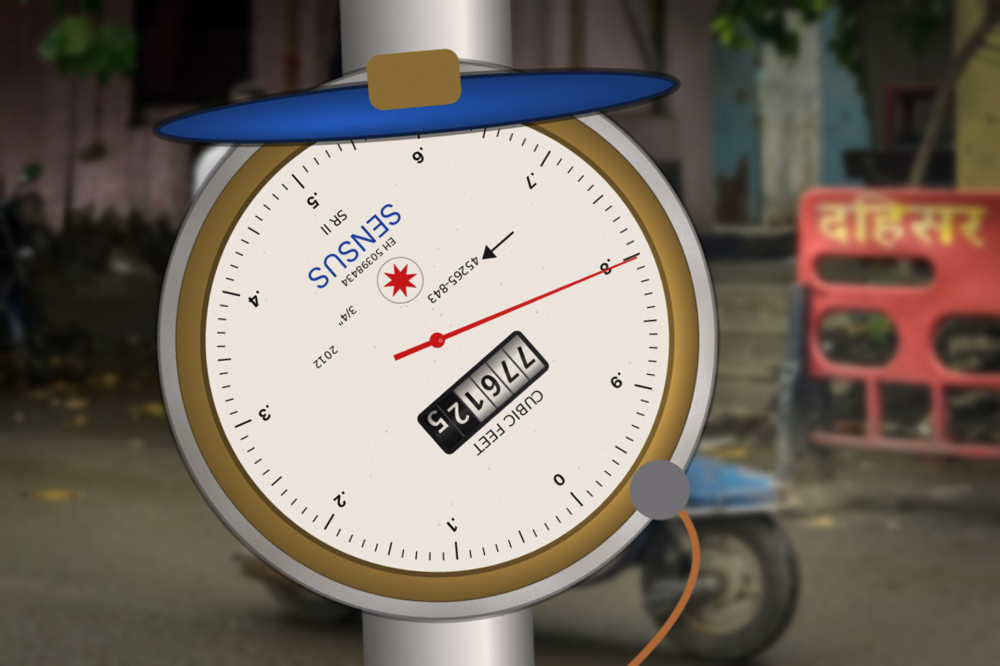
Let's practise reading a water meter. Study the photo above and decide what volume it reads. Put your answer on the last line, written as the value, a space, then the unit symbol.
776124.80 ft³
